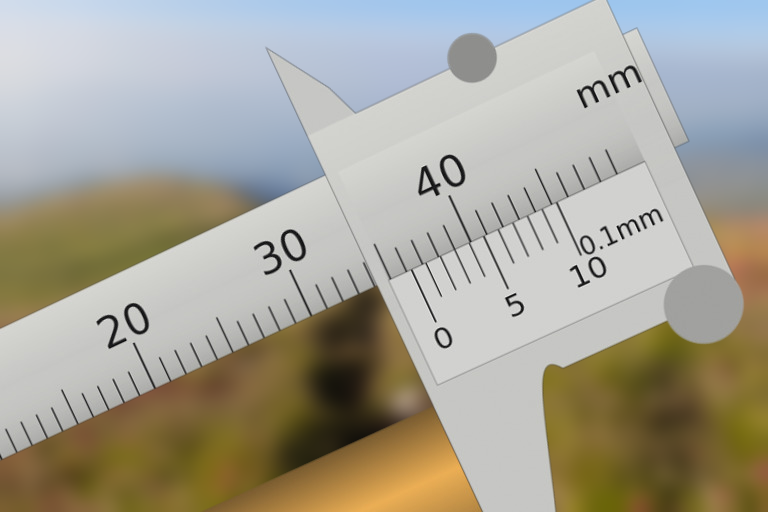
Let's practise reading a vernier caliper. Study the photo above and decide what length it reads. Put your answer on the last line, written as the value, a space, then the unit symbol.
36.3 mm
